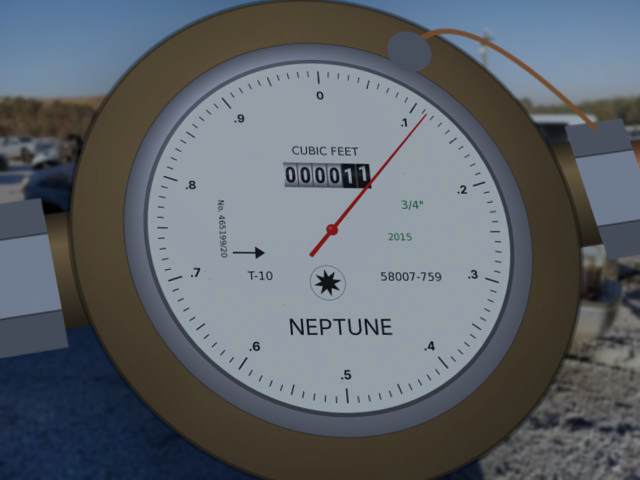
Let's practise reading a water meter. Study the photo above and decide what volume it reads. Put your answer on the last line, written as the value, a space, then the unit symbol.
11.11 ft³
